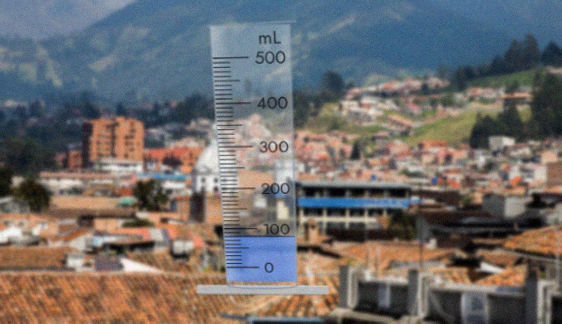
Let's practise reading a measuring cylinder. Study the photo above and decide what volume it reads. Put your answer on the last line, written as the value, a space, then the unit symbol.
80 mL
